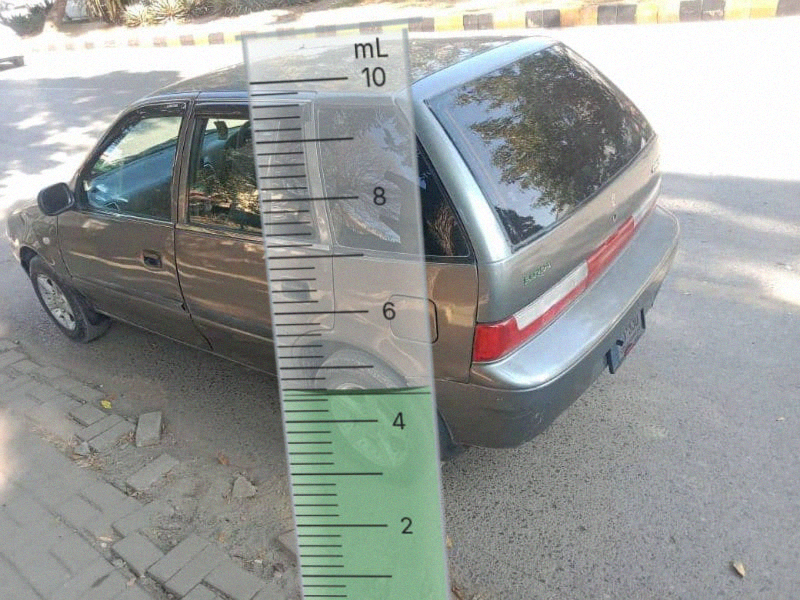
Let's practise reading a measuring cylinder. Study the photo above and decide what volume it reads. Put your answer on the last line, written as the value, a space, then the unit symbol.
4.5 mL
